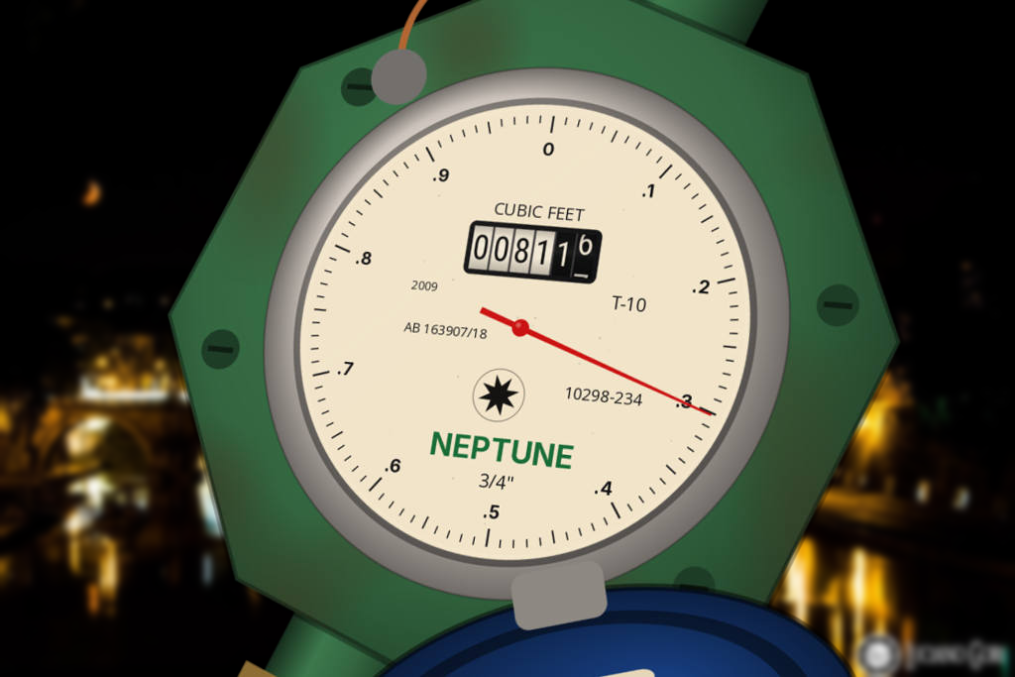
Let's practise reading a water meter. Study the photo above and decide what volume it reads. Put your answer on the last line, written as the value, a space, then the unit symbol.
8116.30 ft³
